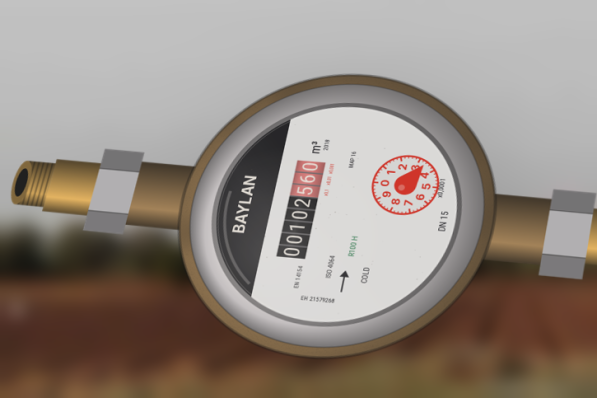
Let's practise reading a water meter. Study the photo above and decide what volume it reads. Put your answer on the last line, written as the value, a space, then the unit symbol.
102.5603 m³
